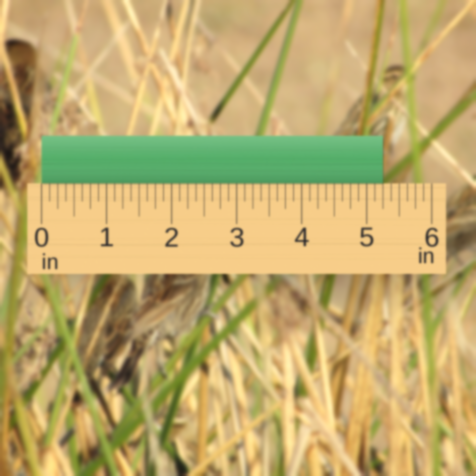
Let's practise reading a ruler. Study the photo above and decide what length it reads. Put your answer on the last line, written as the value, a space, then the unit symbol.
5.25 in
